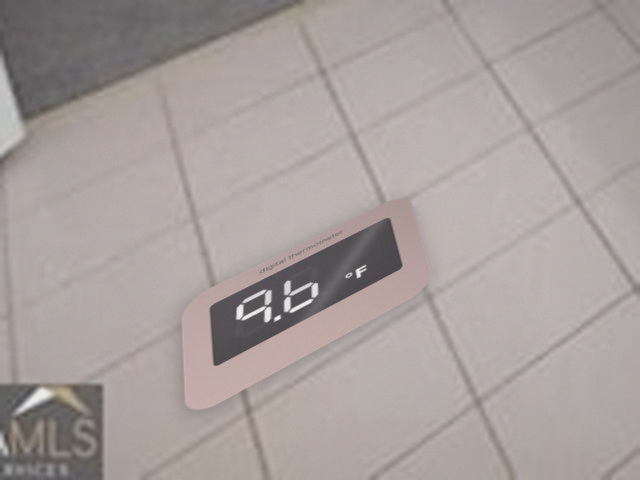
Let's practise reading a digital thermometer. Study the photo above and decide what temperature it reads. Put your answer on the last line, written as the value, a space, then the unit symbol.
9.6 °F
